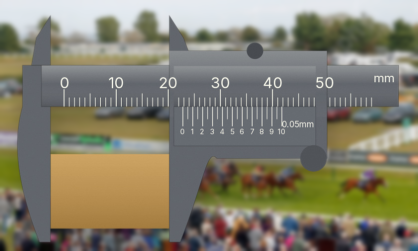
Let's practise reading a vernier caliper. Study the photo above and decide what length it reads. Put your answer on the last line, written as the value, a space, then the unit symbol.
22.8 mm
